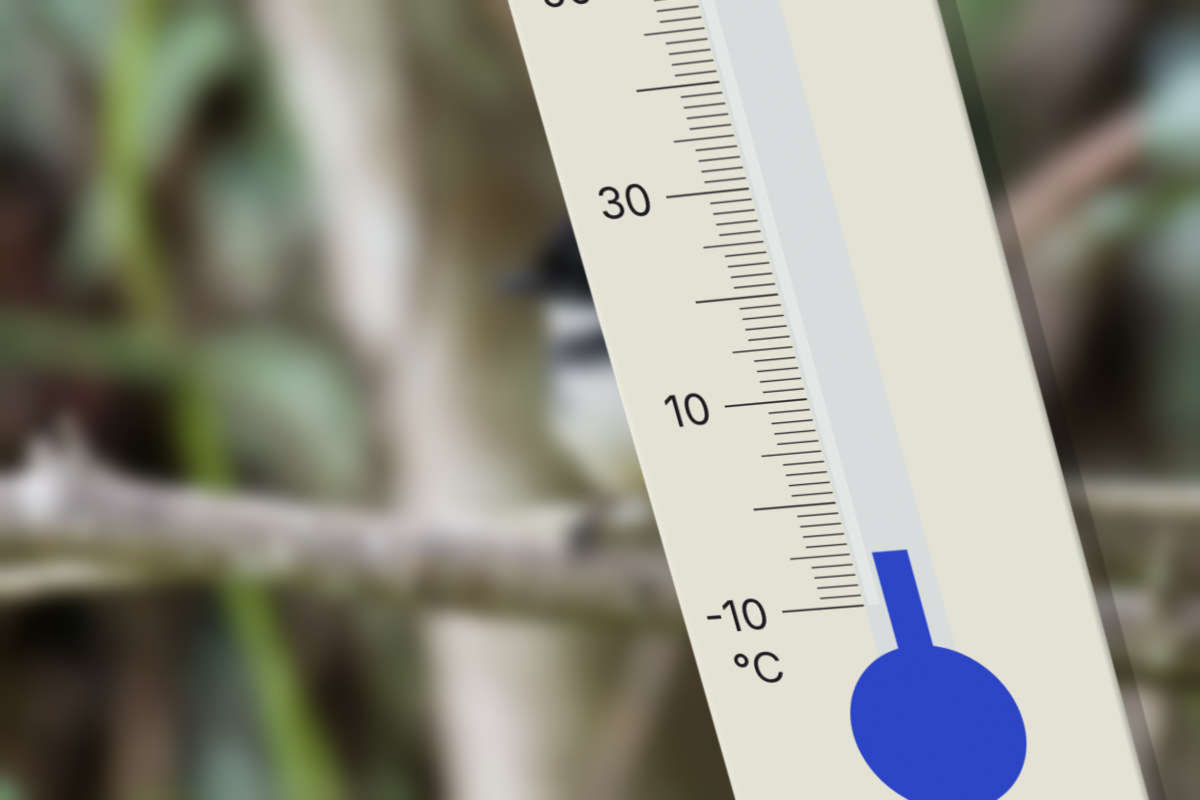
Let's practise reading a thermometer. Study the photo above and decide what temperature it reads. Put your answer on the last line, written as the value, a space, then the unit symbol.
-5 °C
